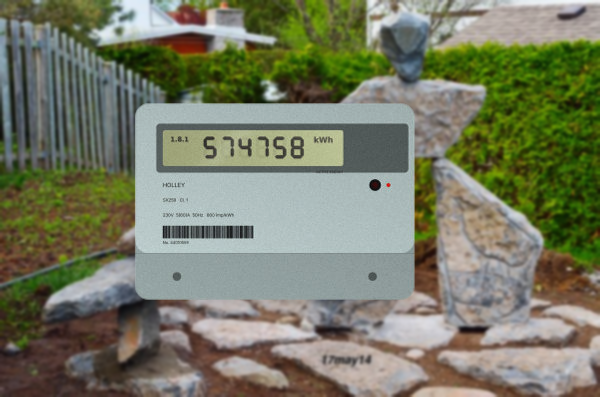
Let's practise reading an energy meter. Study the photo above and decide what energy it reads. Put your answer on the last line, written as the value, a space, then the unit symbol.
574758 kWh
